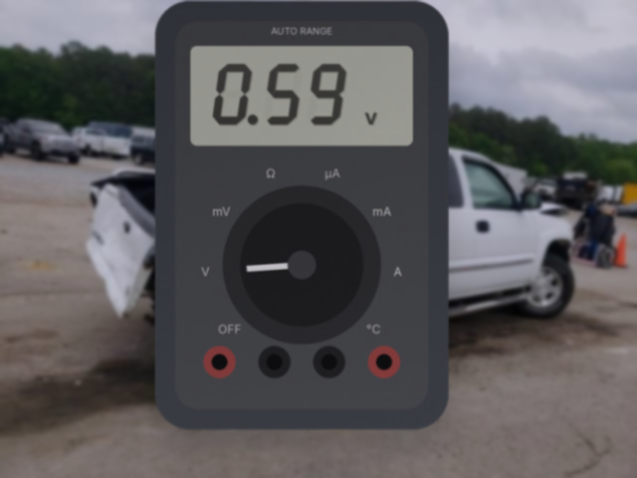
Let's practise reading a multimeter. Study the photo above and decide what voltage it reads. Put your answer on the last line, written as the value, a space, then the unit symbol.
0.59 V
